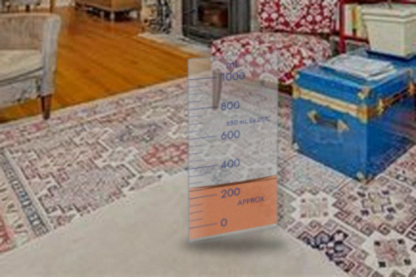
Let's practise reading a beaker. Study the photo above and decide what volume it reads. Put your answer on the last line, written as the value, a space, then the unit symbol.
250 mL
